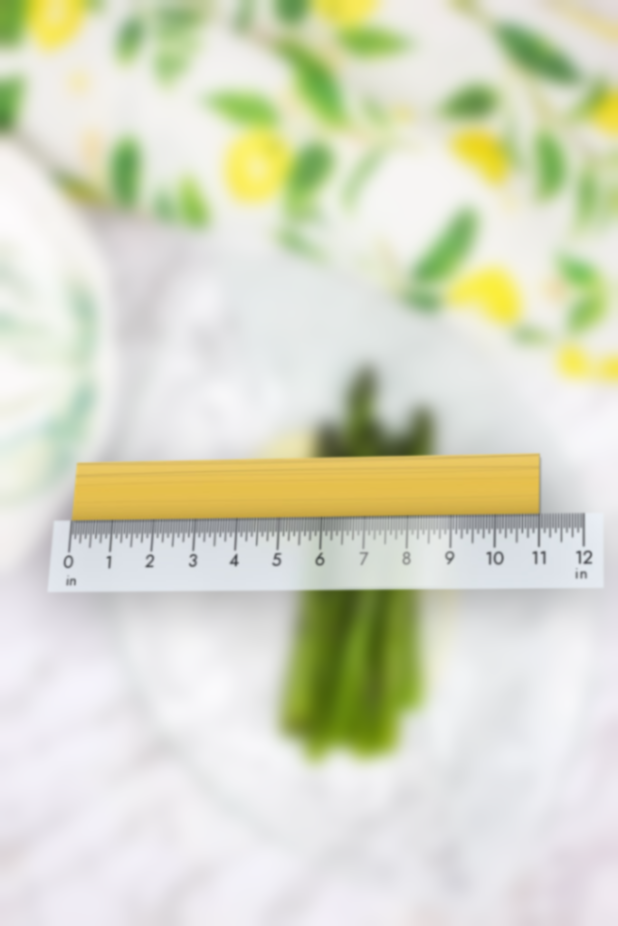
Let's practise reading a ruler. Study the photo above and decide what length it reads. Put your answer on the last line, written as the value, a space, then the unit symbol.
11 in
